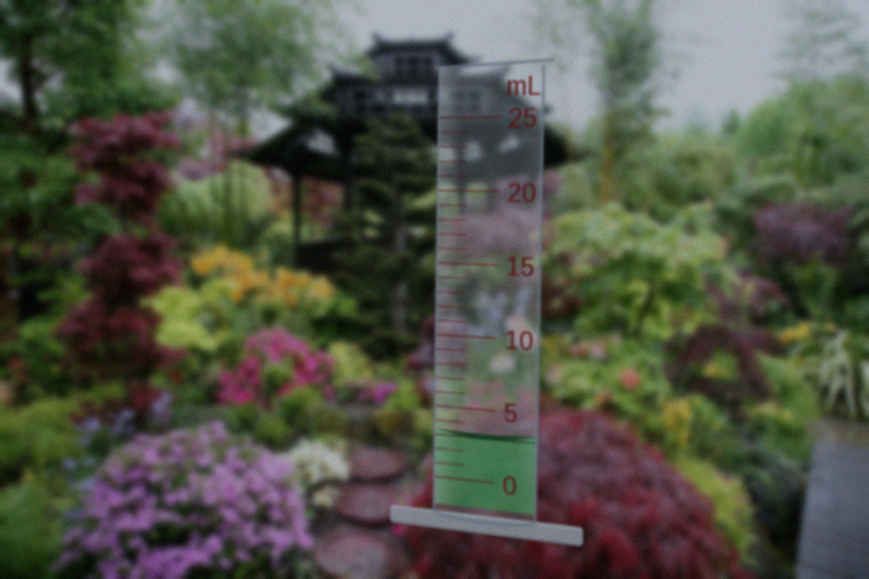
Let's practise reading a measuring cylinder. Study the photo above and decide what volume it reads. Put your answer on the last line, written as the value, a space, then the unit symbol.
3 mL
